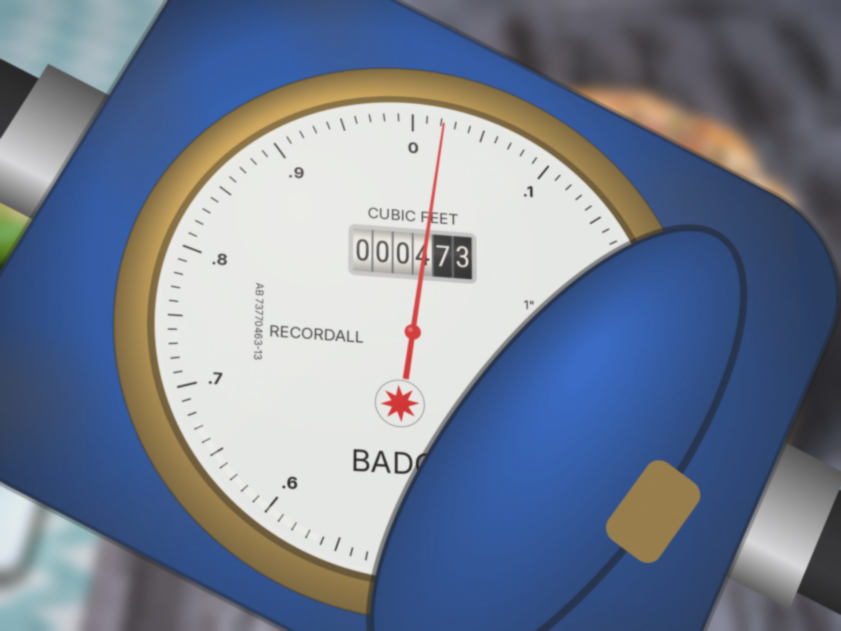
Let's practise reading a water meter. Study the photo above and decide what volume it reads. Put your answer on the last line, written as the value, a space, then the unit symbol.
473.02 ft³
